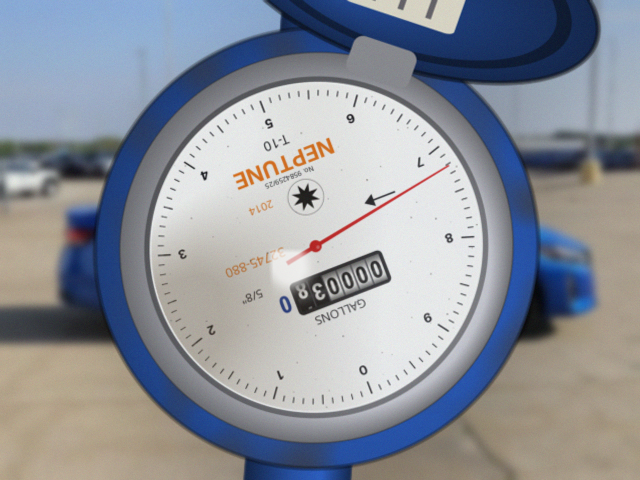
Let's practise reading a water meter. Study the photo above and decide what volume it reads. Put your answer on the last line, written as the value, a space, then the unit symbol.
377.2 gal
